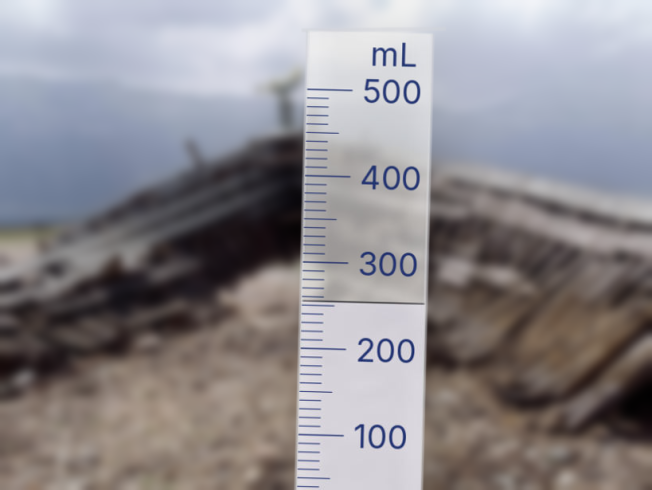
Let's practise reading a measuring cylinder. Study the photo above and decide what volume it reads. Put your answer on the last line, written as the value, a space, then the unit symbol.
255 mL
